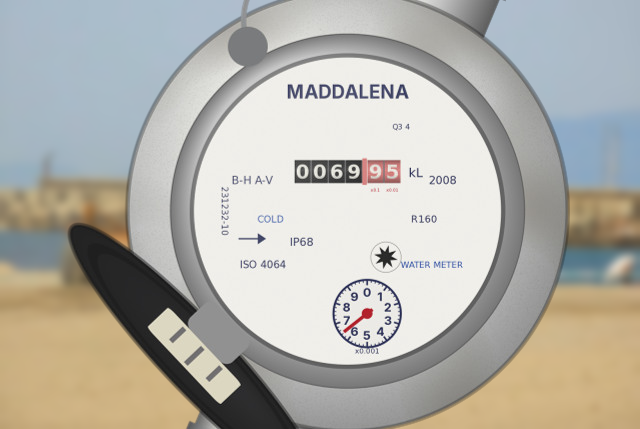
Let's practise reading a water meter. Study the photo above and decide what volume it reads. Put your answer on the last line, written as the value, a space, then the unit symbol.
69.956 kL
